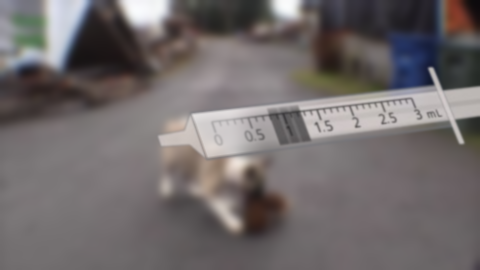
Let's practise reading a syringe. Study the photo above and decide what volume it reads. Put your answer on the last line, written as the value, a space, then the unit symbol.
0.8 mL
